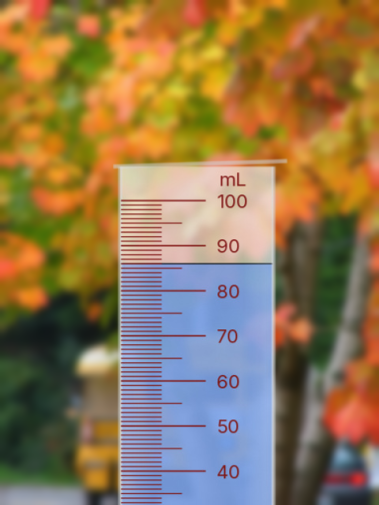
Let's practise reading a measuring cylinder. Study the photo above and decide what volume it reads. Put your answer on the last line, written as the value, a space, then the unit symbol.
86 mL
